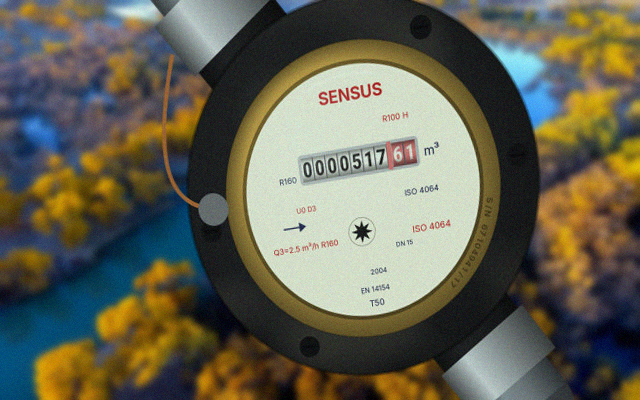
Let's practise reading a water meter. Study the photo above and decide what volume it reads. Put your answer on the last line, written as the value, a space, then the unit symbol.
517.61 m³
